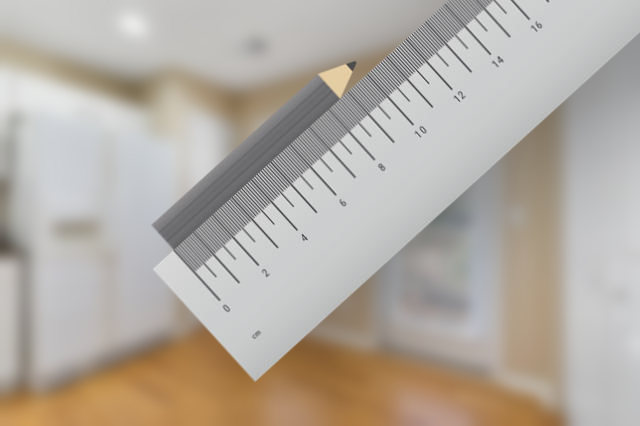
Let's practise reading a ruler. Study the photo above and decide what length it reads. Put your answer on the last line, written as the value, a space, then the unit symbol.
10 cm
